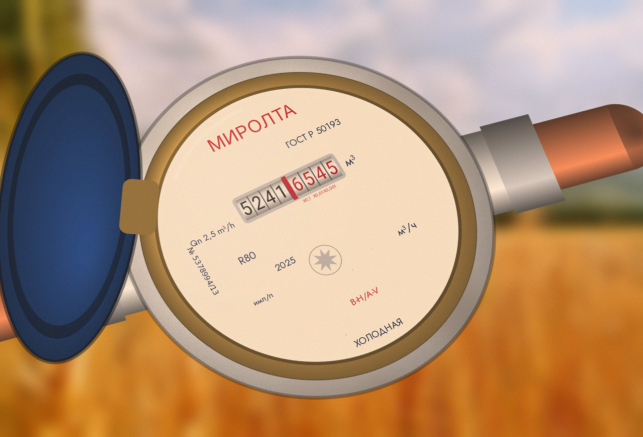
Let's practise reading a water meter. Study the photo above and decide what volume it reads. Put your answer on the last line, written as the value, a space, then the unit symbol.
5241.6545 m³
